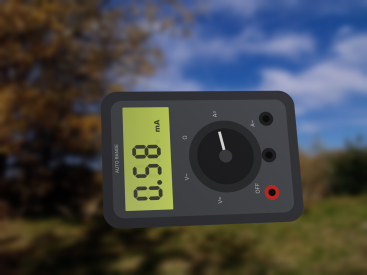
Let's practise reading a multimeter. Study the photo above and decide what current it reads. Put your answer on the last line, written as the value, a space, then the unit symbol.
0.58 mA
